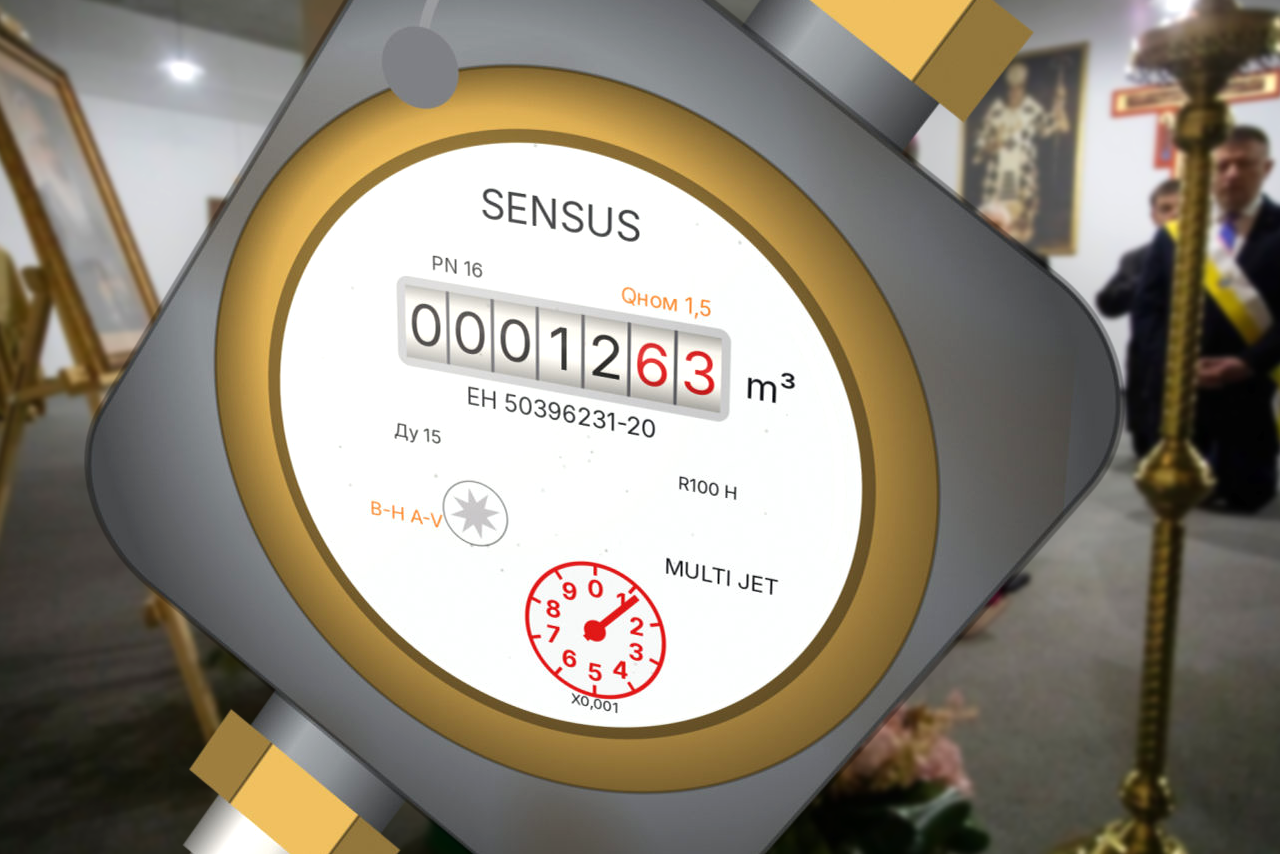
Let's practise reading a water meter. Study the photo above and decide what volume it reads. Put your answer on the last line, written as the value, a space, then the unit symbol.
12.631 m³
